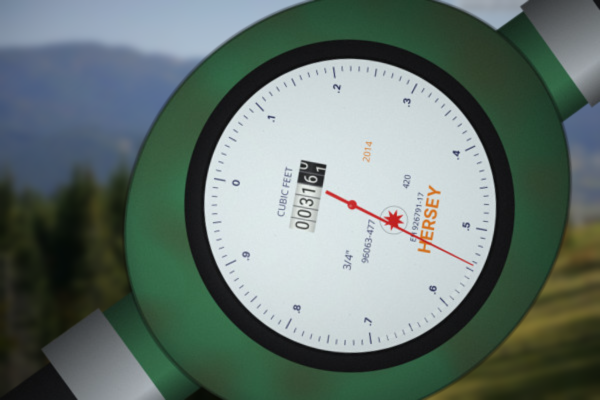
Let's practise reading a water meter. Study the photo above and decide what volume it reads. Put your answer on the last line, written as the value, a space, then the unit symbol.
3160.54 ft³
